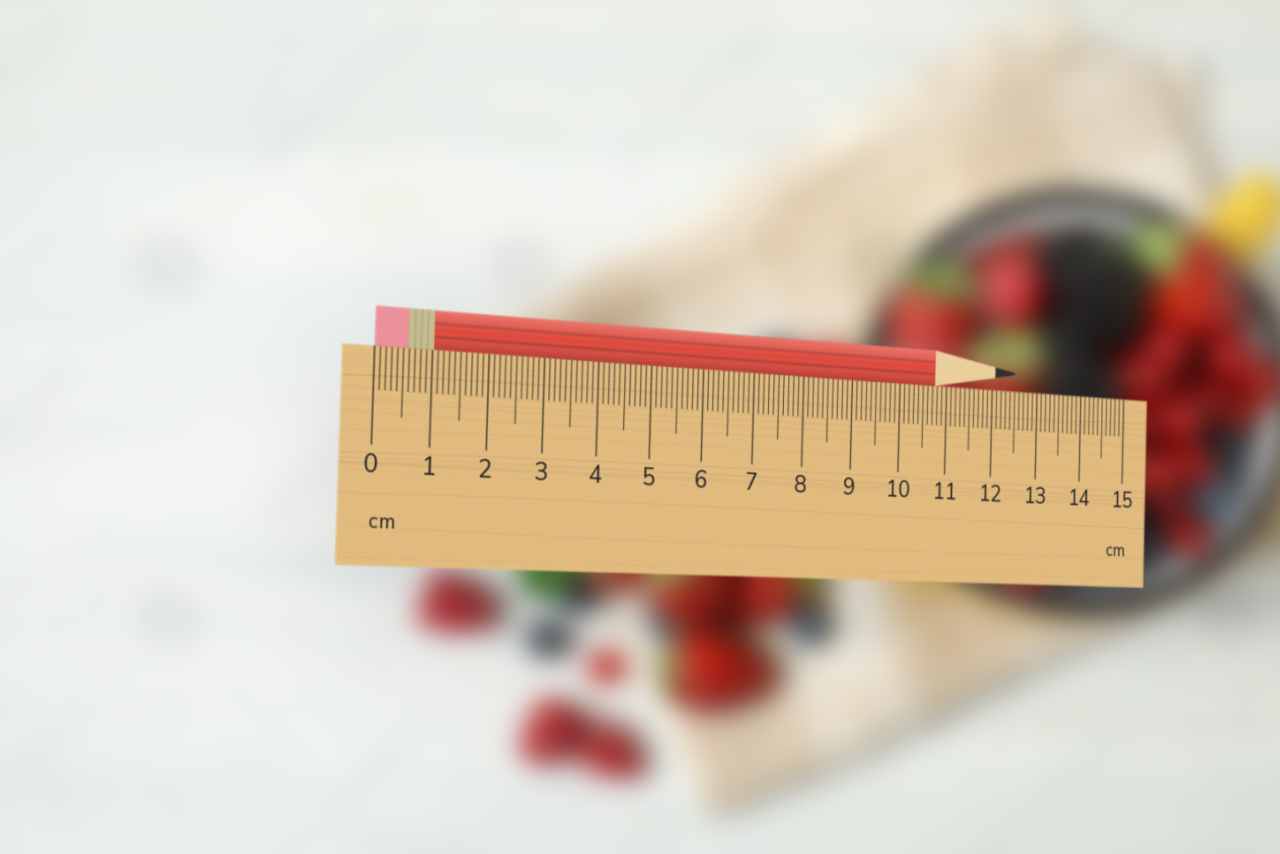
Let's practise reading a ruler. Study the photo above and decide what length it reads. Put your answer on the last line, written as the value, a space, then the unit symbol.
12.5 cm
